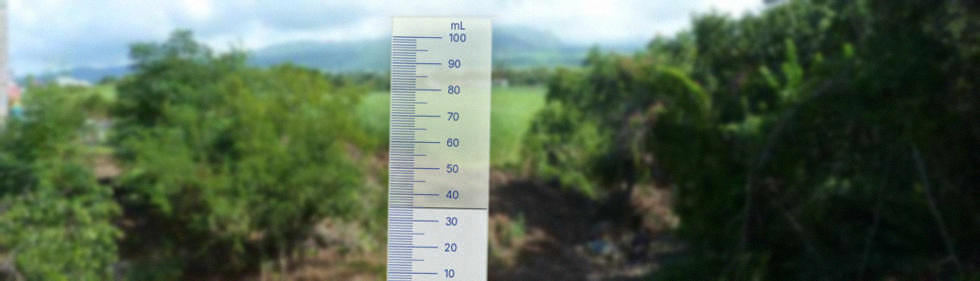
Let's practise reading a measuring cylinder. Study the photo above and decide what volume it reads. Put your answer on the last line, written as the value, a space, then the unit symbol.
35 mL
